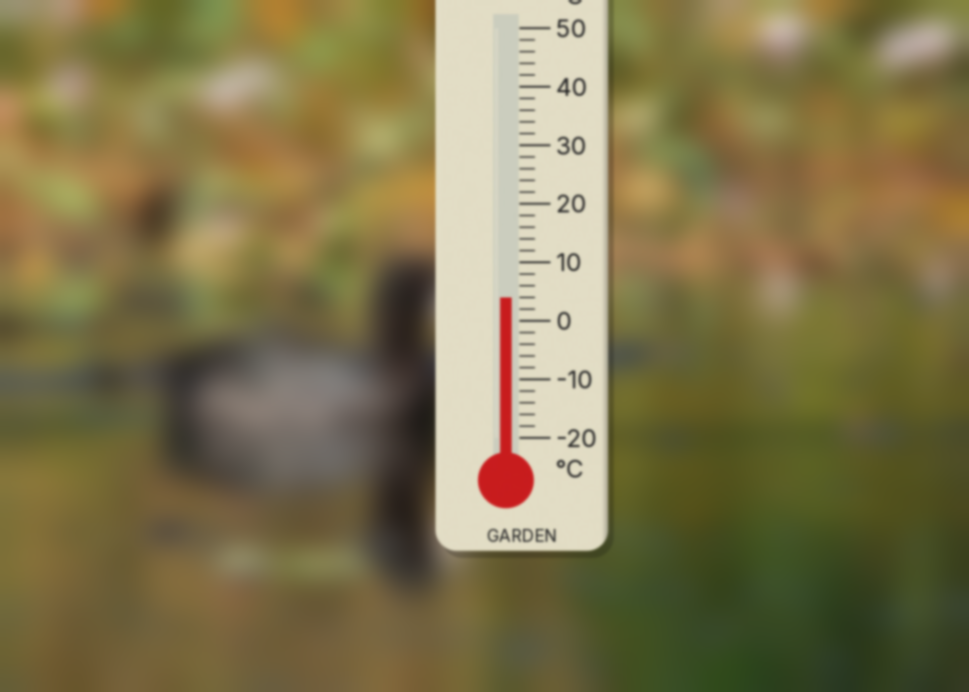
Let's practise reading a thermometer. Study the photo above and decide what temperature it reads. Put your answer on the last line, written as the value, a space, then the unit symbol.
4 °C
